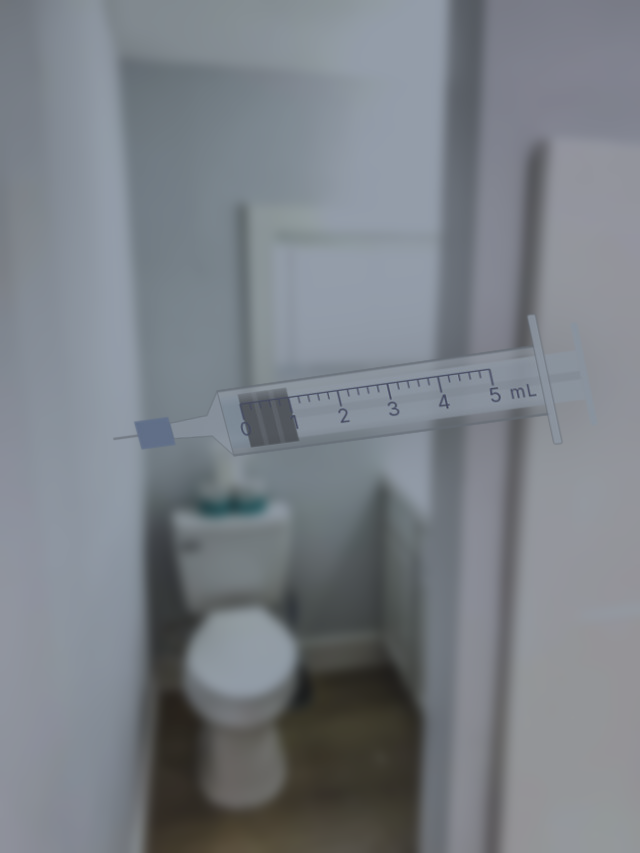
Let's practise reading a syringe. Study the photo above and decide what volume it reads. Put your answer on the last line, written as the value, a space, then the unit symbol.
0 mL
